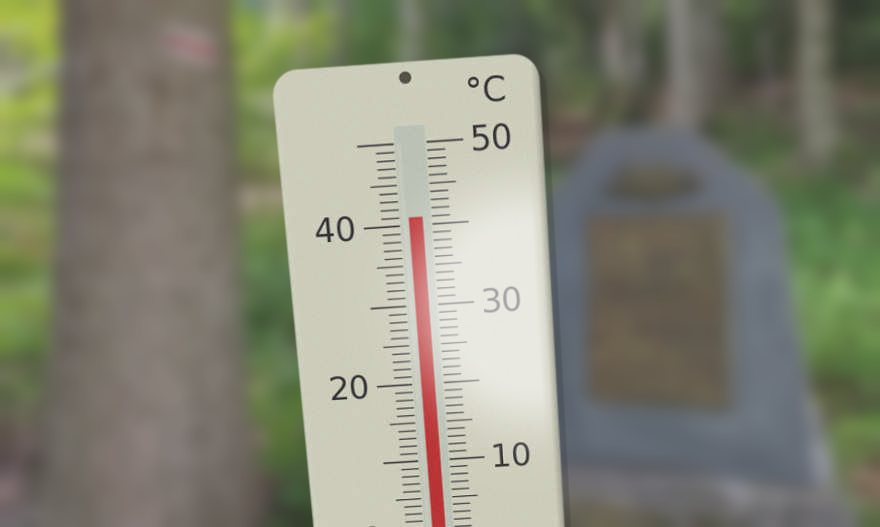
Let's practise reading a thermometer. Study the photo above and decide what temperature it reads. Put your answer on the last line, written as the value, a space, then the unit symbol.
41 °C
